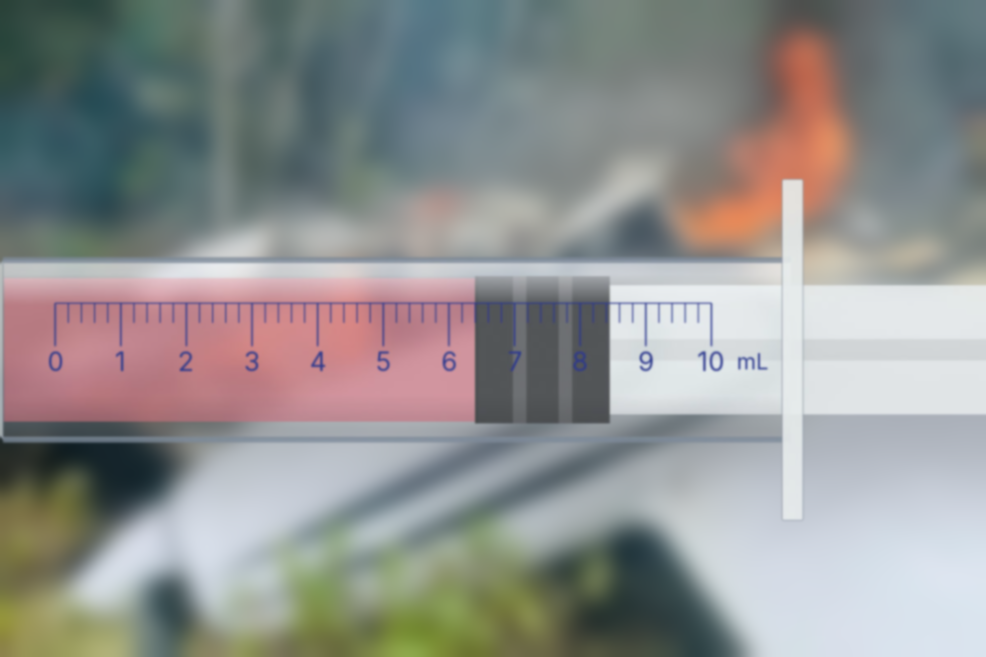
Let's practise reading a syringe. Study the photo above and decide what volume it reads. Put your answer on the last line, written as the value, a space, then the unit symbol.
6.4 mL
